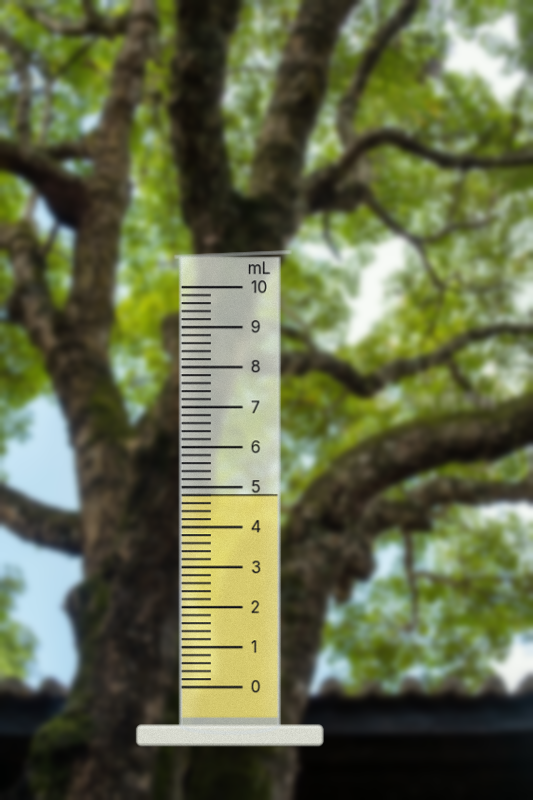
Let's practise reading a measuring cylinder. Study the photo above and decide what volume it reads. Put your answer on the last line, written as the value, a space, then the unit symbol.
4.8 mL
